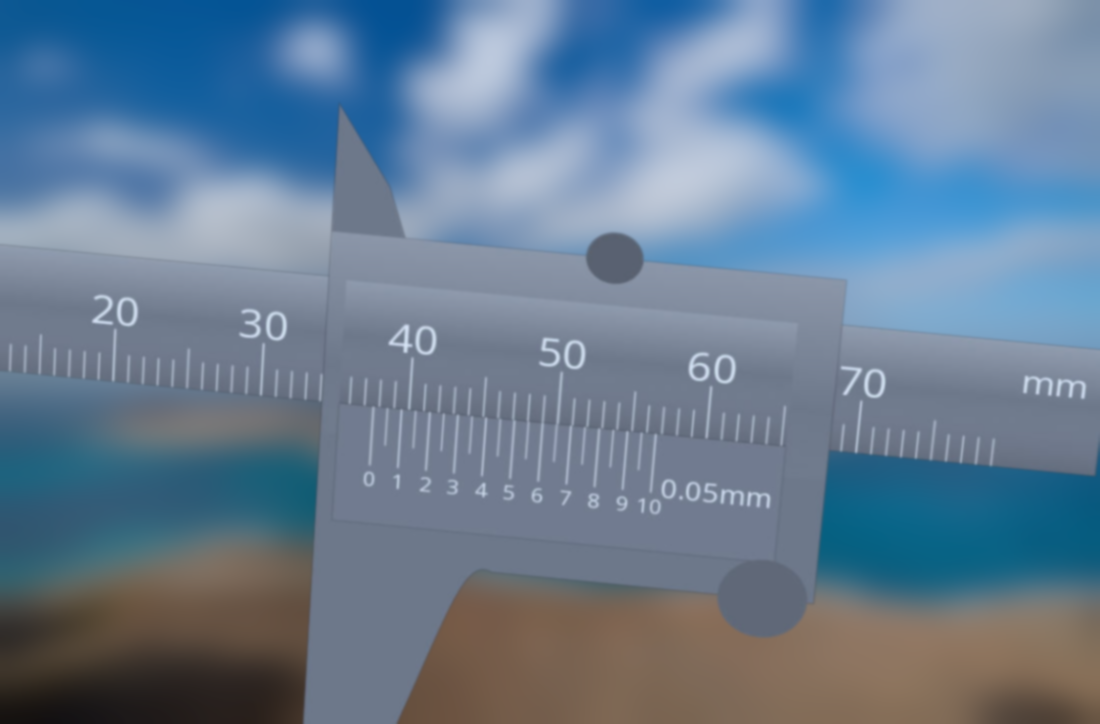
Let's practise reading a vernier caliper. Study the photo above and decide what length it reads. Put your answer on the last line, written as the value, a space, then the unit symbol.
37.6 mm
